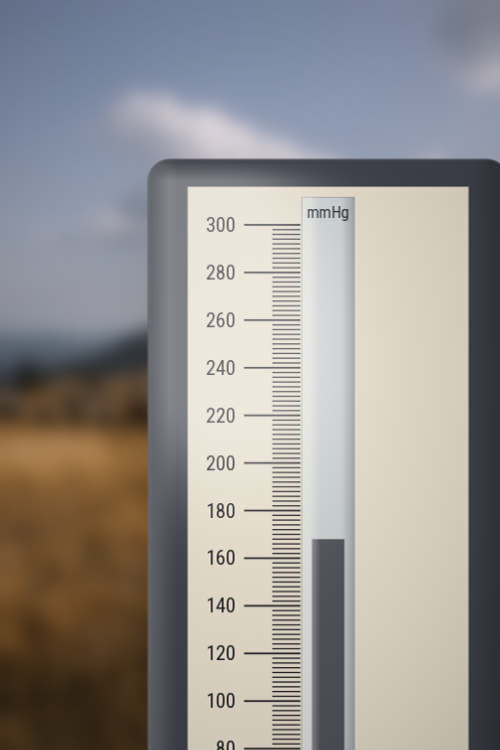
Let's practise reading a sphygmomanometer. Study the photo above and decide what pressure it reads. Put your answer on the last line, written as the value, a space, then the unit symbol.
168 mmHg
